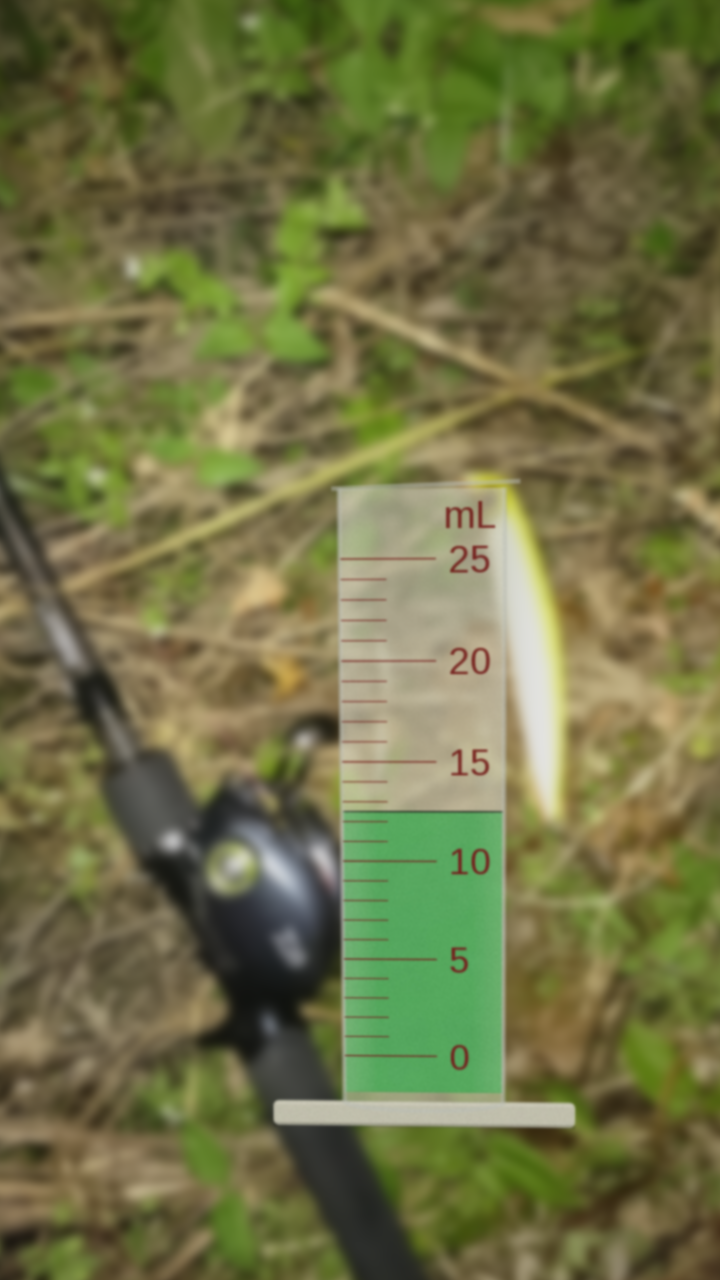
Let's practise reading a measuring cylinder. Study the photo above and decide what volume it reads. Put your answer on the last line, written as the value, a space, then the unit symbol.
12.5 mL
